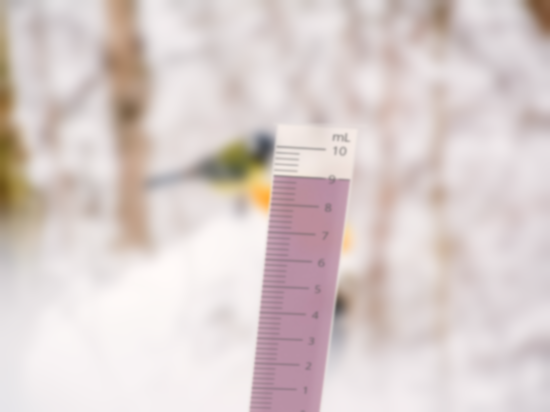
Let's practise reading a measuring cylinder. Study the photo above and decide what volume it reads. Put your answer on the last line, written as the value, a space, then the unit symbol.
9 mL
